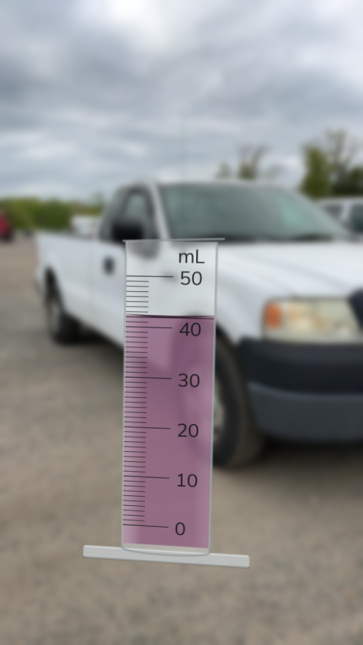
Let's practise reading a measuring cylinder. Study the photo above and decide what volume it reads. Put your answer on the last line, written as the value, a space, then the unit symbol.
42 mL
